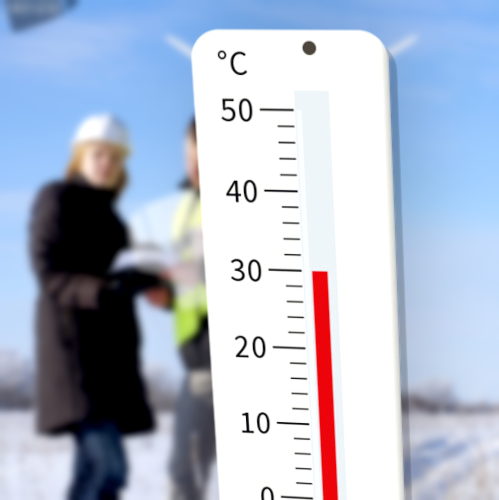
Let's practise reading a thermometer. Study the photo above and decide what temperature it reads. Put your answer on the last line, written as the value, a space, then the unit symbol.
30 °C
